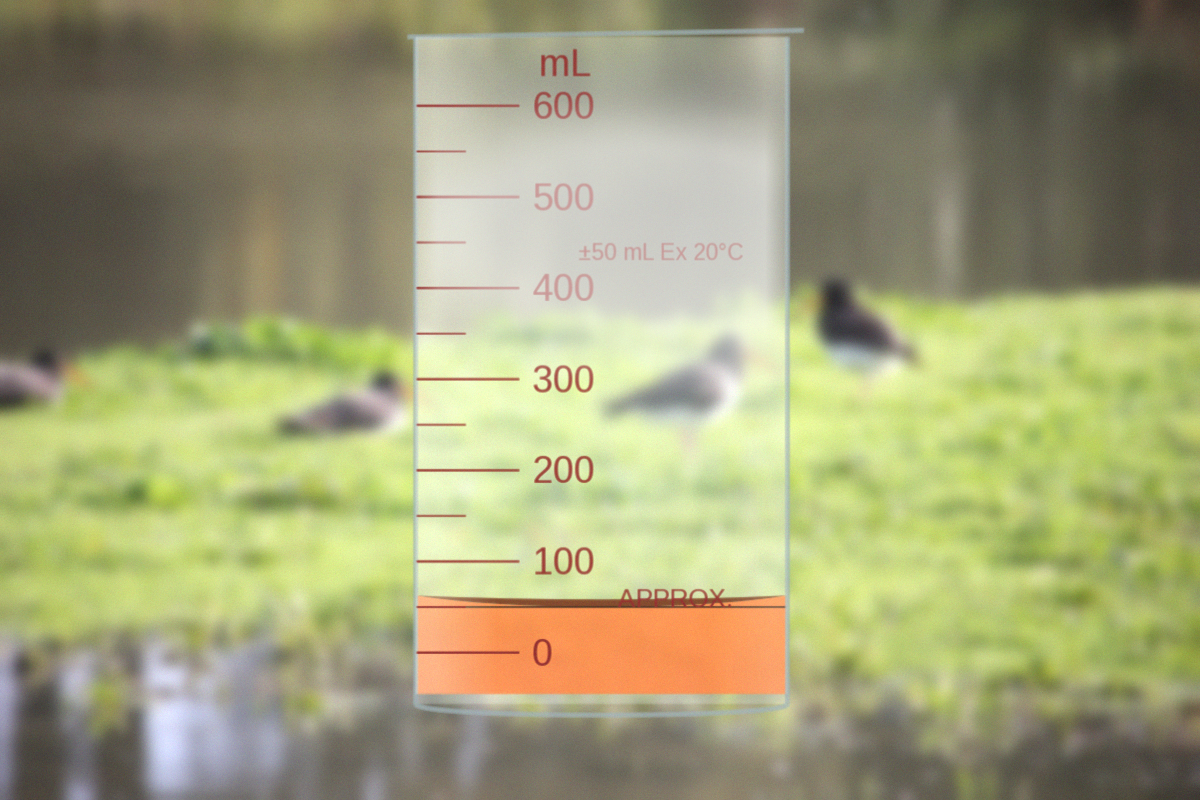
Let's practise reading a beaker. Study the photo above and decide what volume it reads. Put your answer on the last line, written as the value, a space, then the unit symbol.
50 mL
